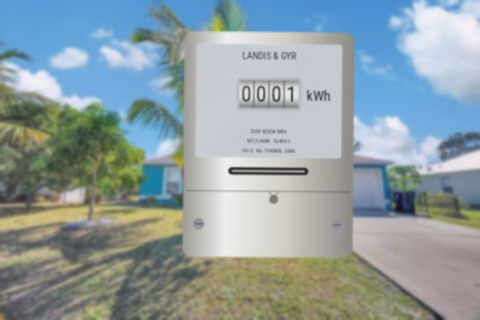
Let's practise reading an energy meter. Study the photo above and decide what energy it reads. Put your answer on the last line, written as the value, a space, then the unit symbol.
1 kWh
